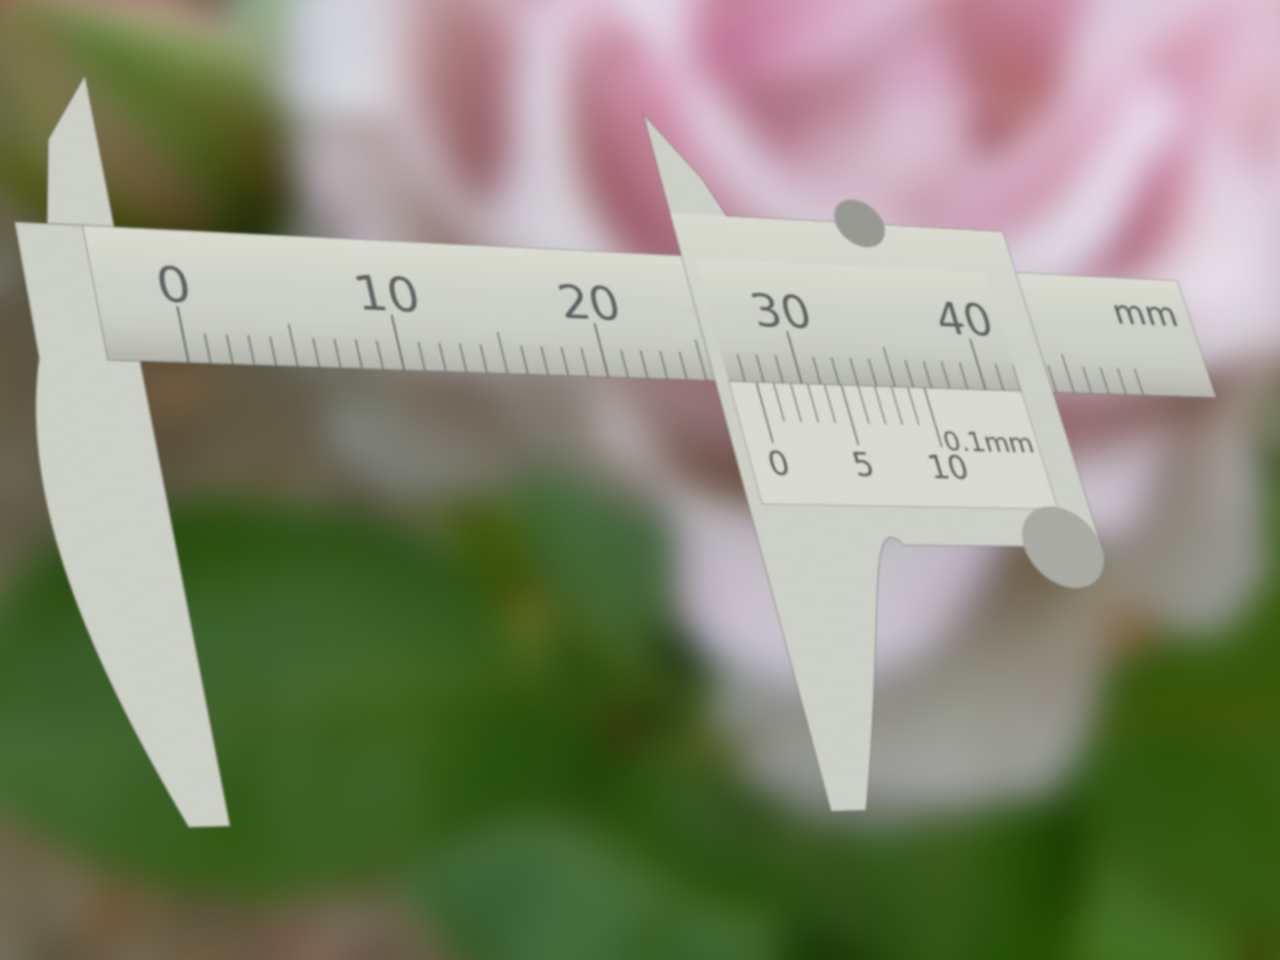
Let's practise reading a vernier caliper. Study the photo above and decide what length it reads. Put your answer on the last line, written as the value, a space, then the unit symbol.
27.6 mm
